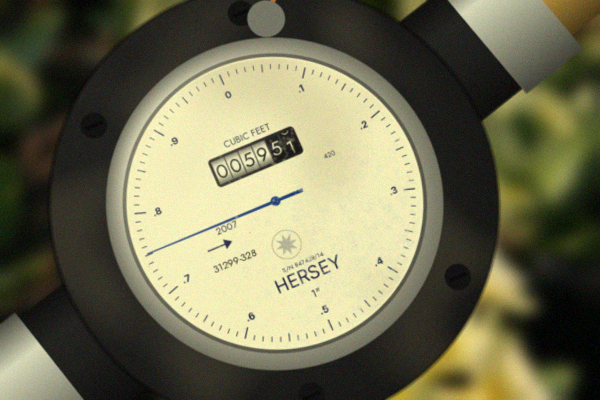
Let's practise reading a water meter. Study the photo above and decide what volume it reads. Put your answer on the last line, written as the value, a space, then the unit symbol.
5950.75 ft³
